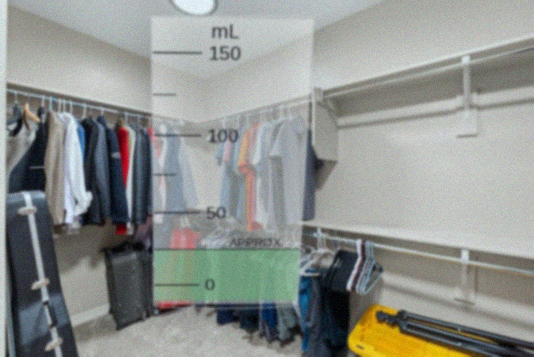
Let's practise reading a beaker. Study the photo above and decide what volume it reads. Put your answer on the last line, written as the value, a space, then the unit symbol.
25 mL
